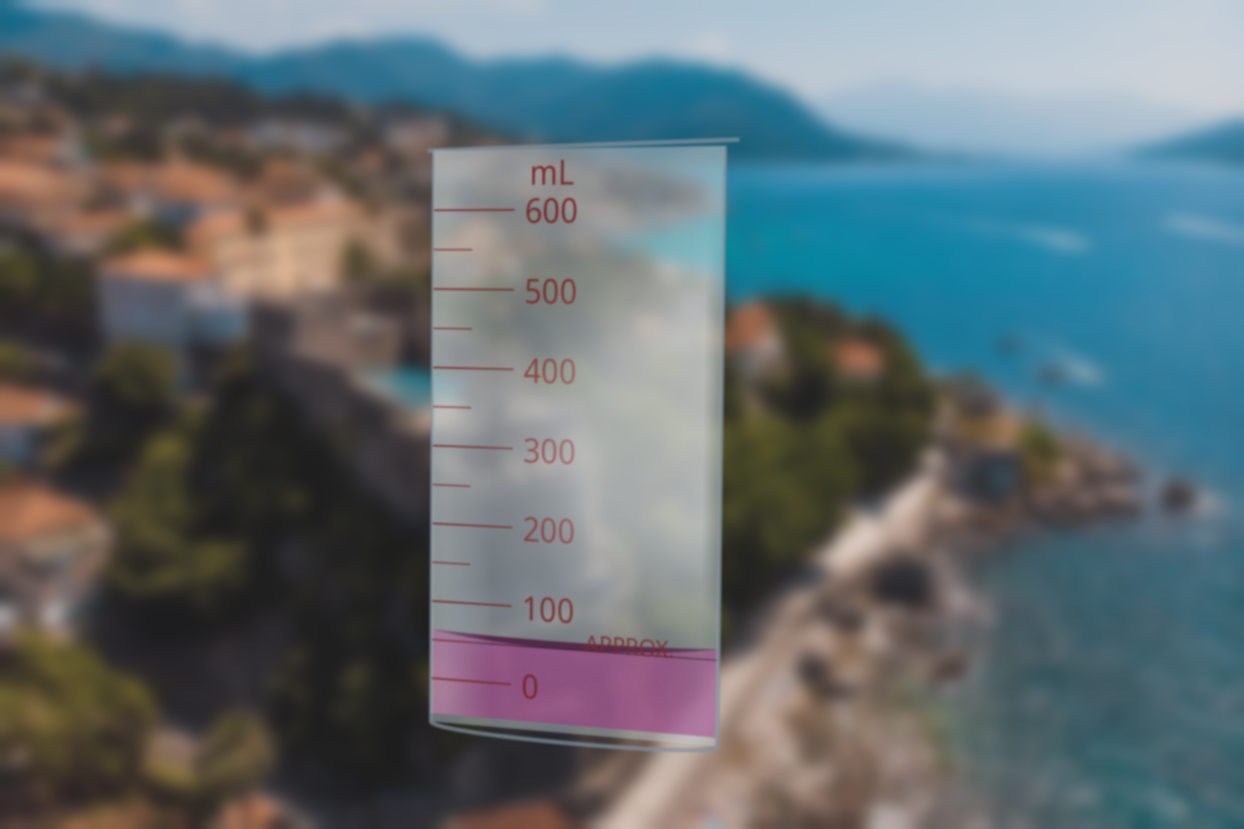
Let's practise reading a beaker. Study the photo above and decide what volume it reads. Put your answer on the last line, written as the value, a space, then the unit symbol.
50 mL
